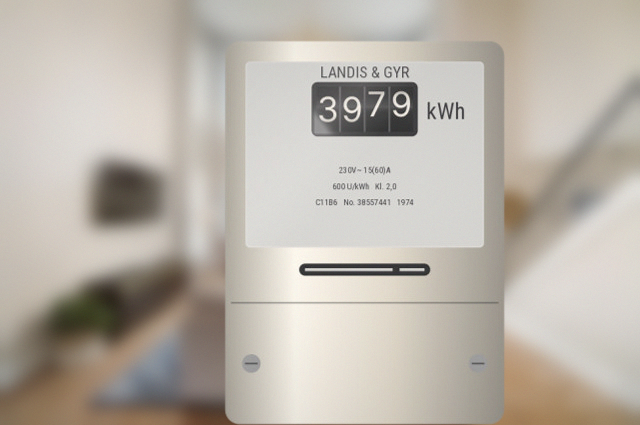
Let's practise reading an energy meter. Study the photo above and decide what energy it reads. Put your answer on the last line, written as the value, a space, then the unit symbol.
3979 kWh
